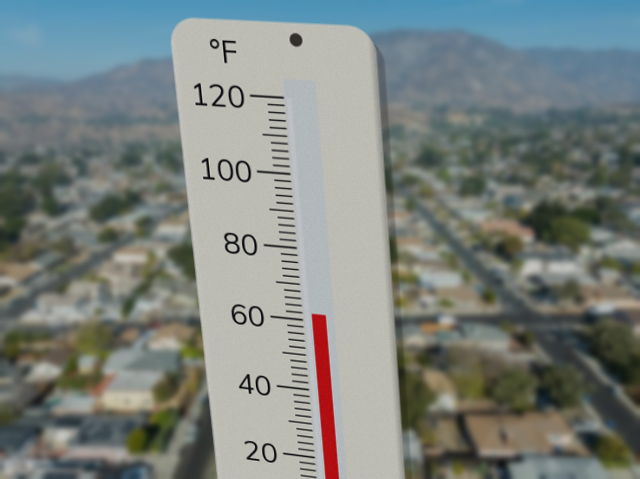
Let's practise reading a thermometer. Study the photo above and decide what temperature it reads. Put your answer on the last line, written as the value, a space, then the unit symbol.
62 °F
